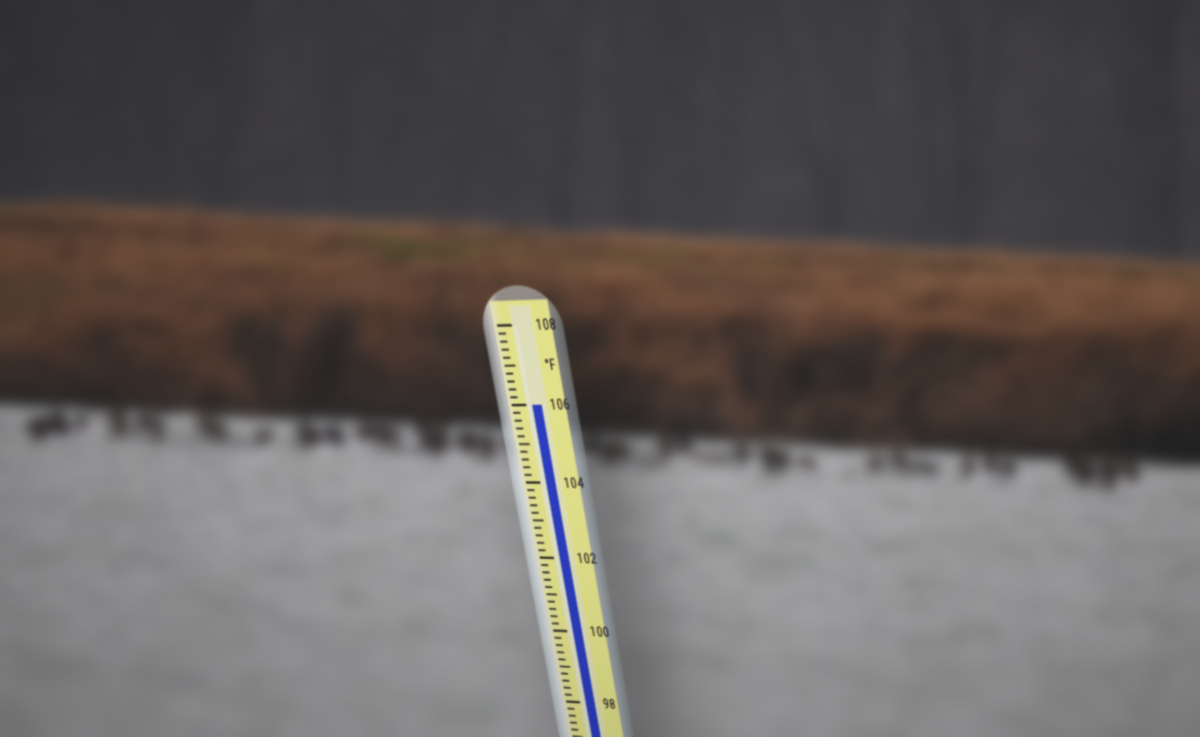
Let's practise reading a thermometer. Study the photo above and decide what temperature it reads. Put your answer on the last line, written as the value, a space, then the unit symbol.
106 °F
